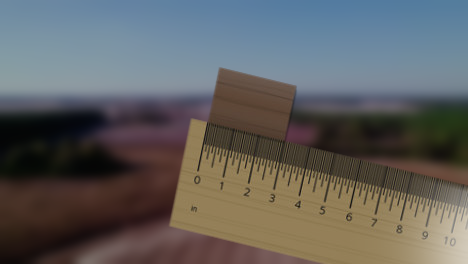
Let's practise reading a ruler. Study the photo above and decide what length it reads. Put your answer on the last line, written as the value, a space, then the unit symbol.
3 in
